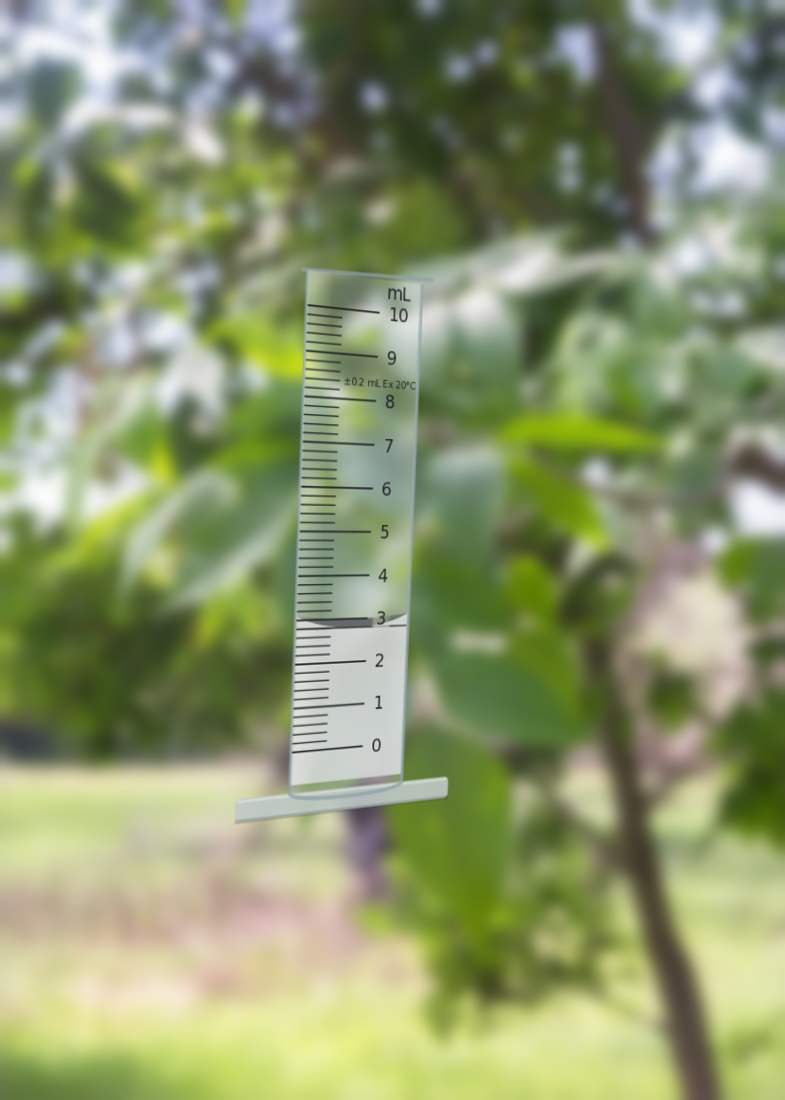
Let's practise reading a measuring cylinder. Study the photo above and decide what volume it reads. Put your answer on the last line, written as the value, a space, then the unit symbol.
2.8 mL
